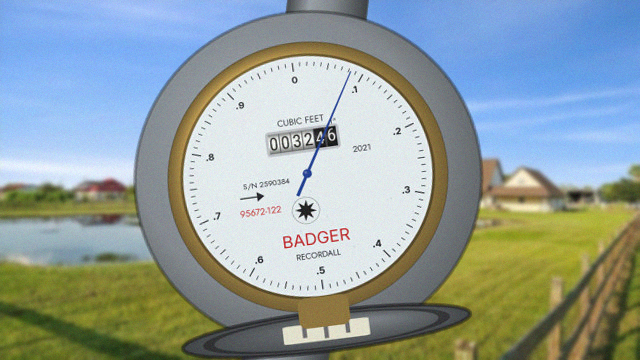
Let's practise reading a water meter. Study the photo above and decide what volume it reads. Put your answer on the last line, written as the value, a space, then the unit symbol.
3246.08 ft³
